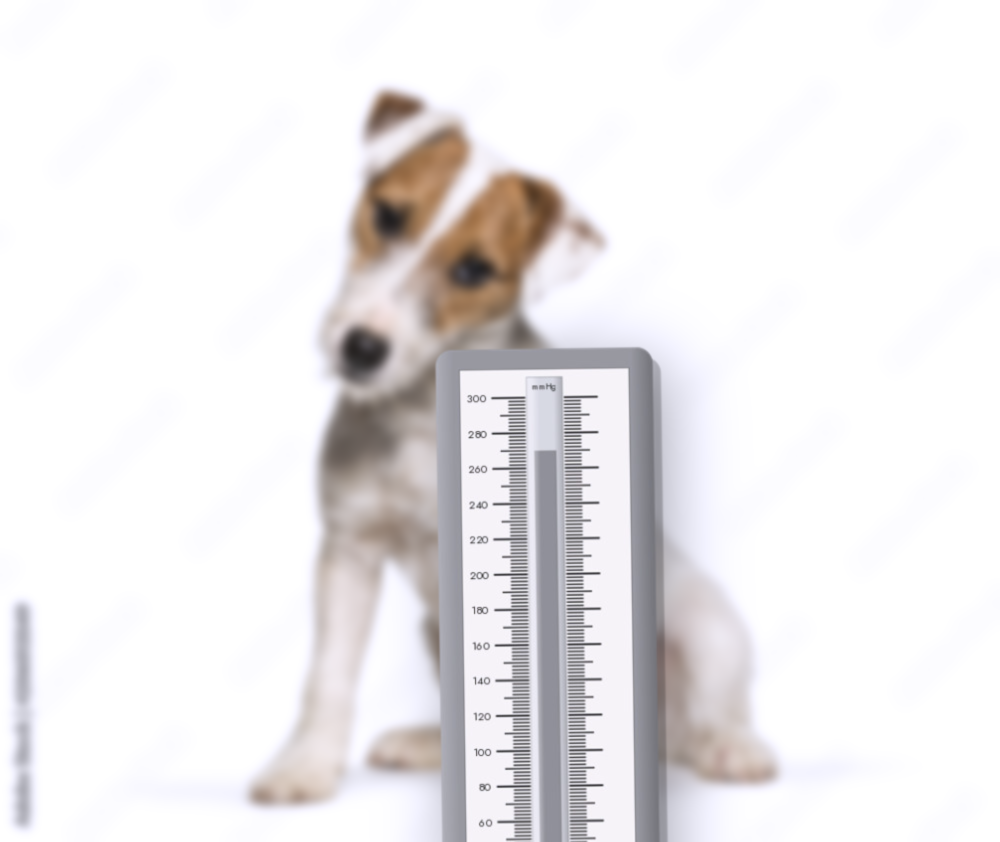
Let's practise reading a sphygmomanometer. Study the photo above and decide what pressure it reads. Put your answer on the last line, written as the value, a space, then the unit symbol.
270 mmHg
